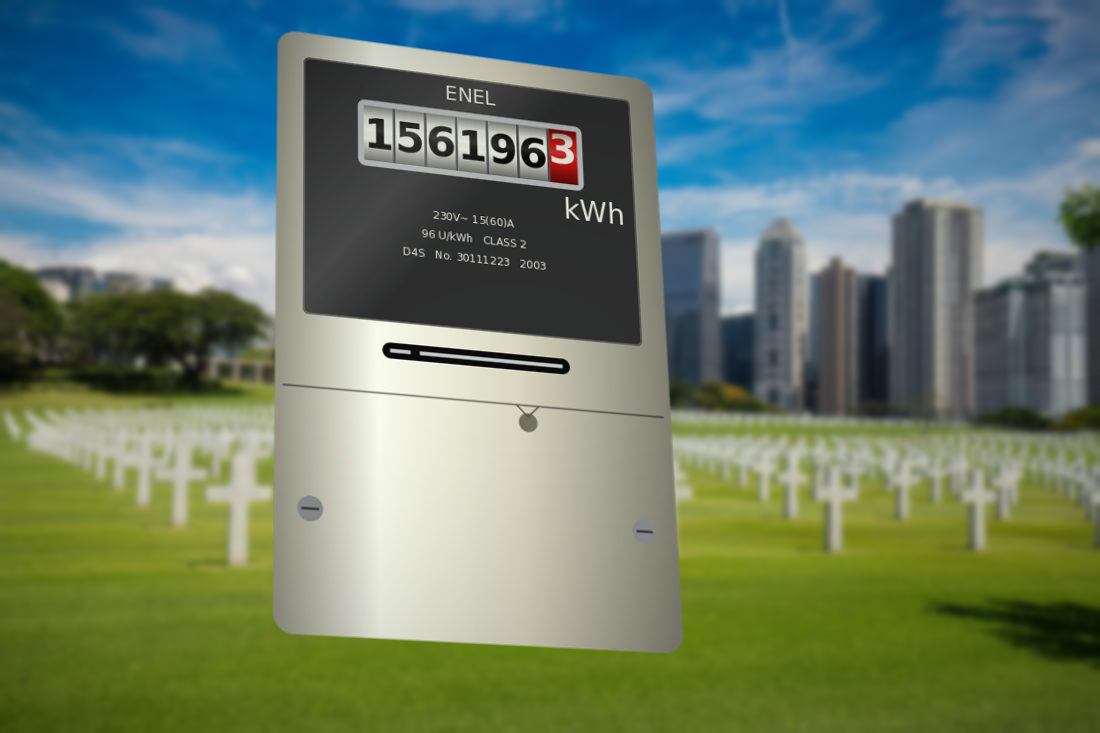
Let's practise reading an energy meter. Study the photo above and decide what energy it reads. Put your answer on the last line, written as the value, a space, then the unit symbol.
156196.3 kWh
